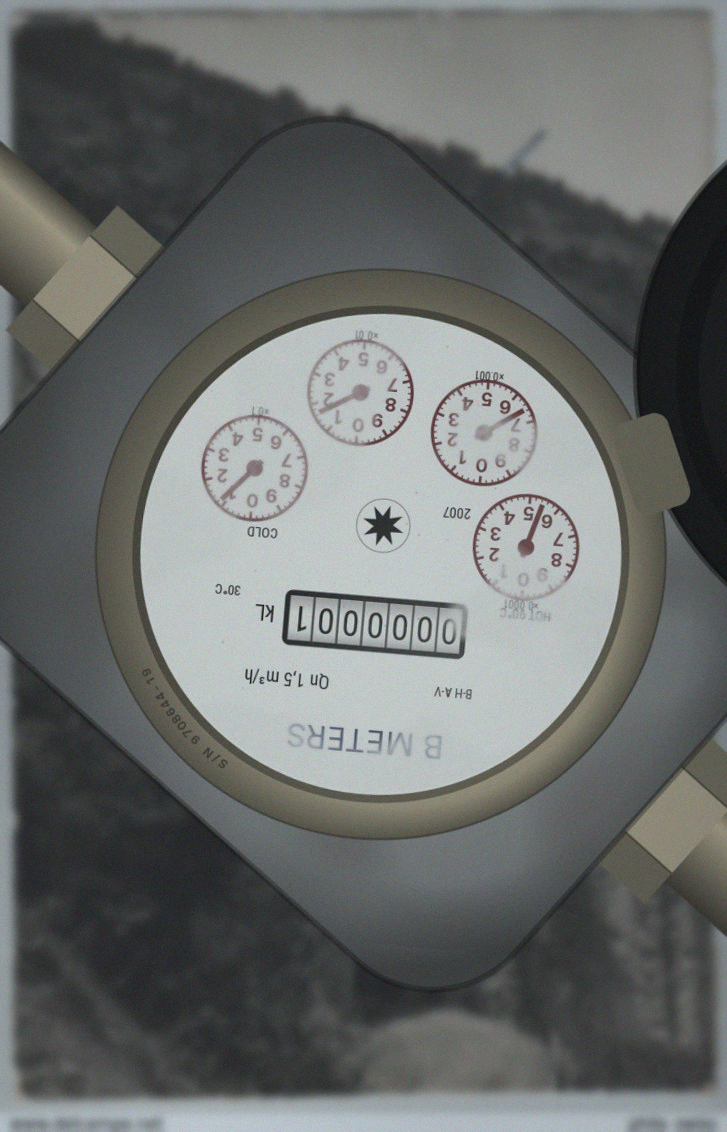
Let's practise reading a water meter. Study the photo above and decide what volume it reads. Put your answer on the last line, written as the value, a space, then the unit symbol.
1.1165 kL
